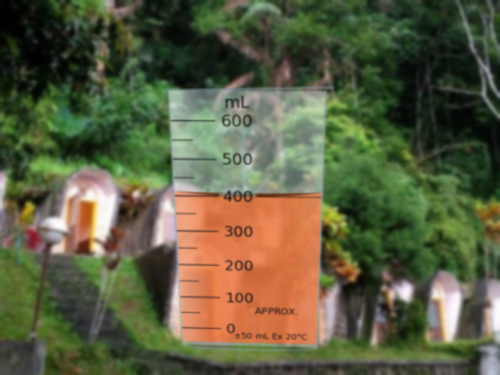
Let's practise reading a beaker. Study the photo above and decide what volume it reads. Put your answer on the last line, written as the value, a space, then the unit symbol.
400 mL
